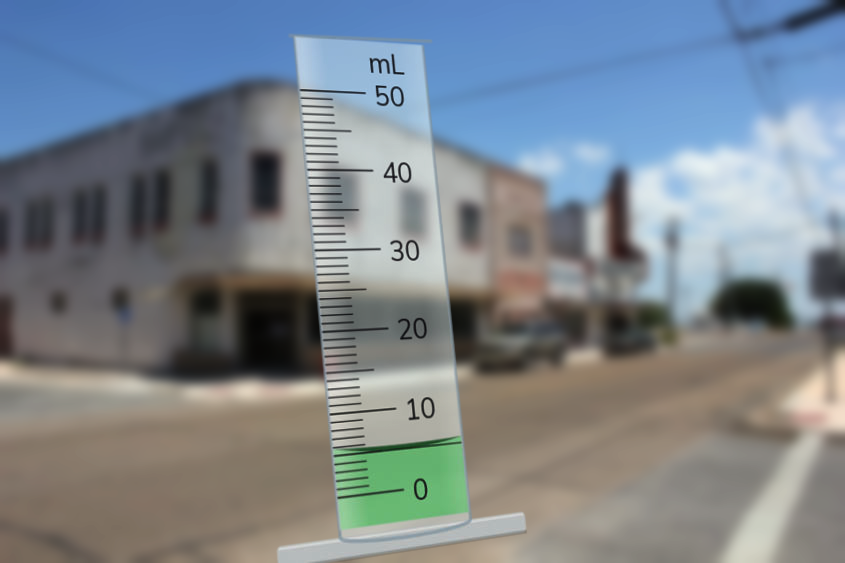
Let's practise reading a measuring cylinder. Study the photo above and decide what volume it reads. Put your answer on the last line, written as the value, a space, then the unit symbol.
5 mL
